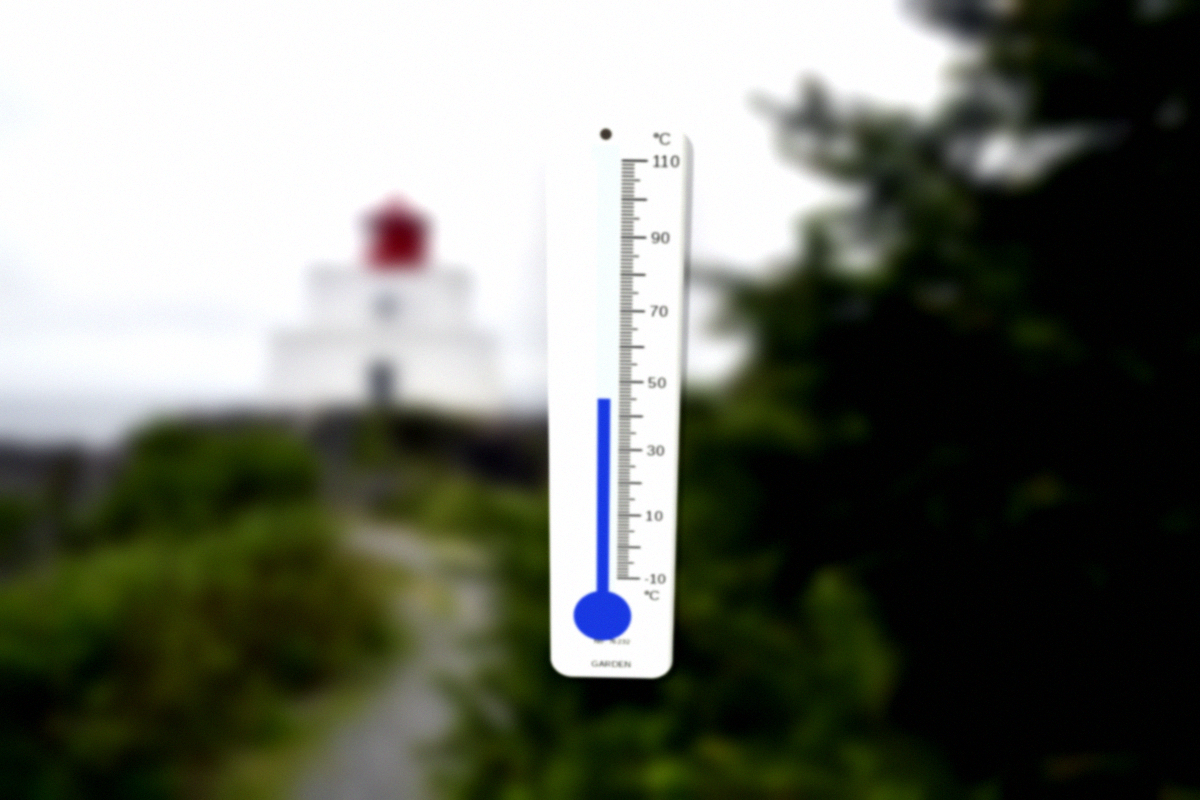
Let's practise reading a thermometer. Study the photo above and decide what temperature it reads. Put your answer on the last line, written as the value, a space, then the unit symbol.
45 °C
